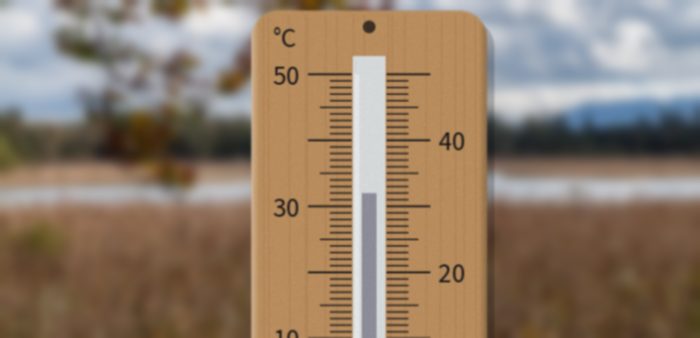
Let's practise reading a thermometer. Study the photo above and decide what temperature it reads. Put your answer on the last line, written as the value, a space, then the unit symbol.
32 °C
